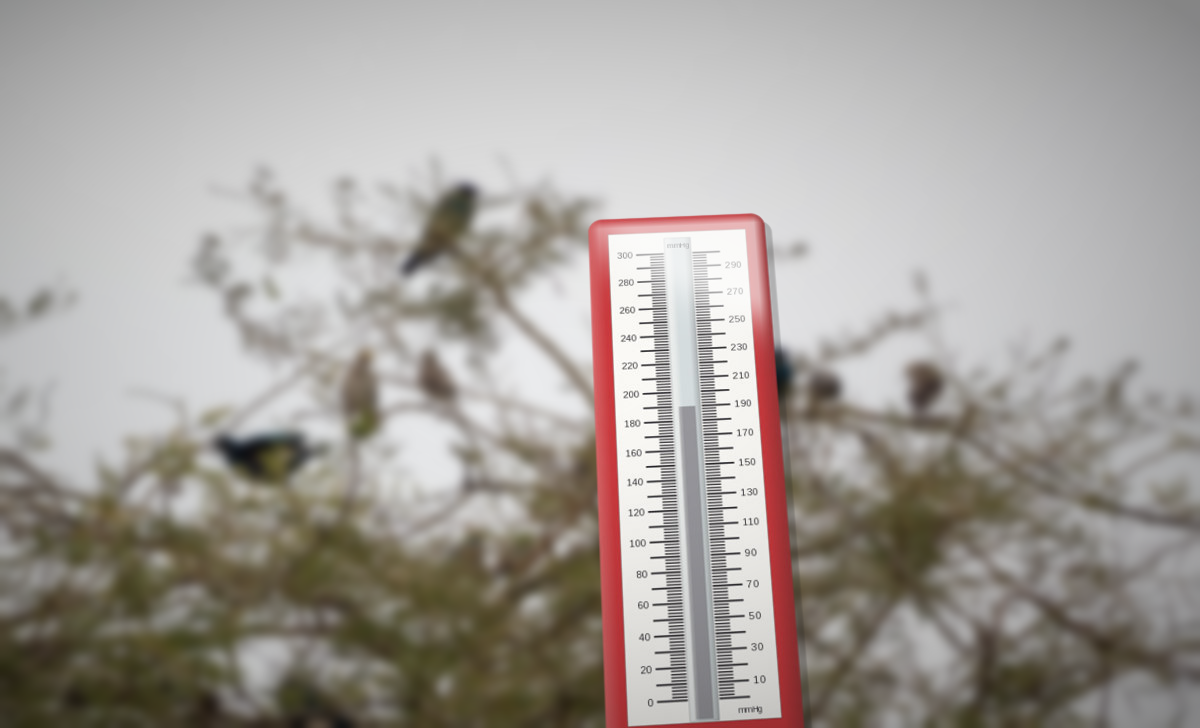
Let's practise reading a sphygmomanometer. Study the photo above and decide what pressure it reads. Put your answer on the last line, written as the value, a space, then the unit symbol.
190 mmHg
